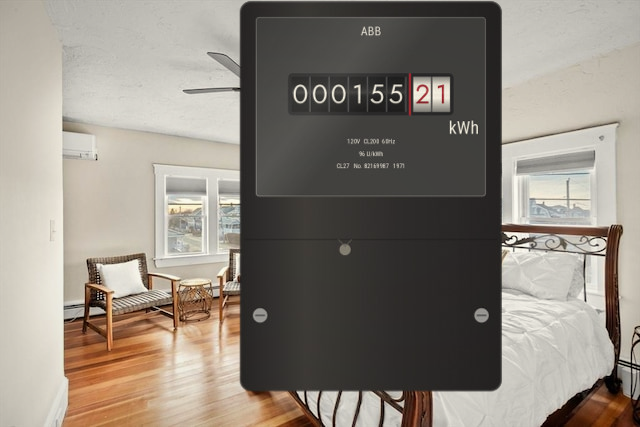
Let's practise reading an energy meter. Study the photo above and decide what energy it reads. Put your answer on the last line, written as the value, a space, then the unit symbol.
155.21 kWh
